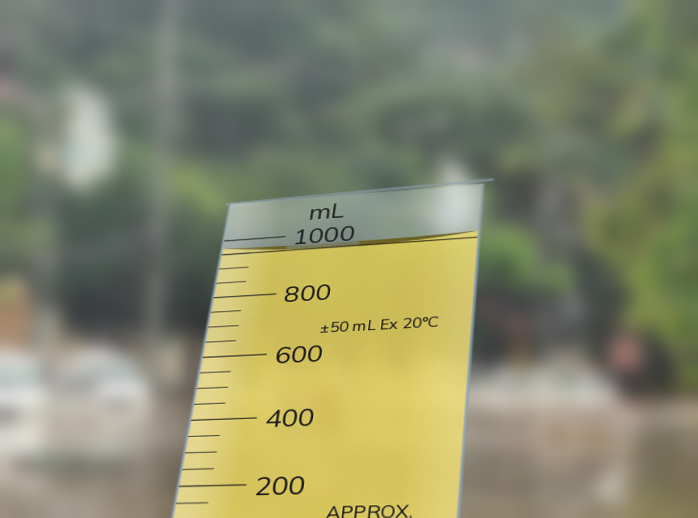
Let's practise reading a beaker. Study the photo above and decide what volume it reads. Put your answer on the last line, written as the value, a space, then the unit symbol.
950 mL
